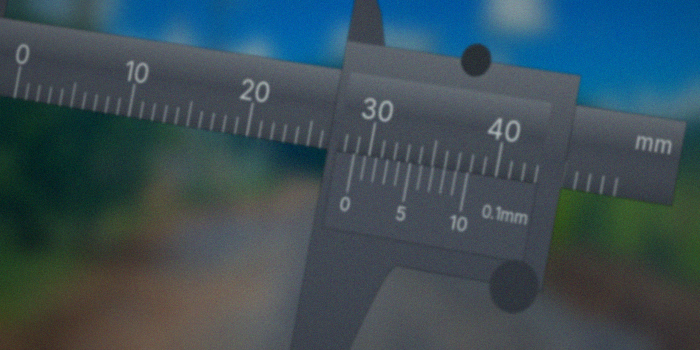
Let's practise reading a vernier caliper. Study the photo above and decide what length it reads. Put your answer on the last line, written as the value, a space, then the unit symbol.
28.8 mm
